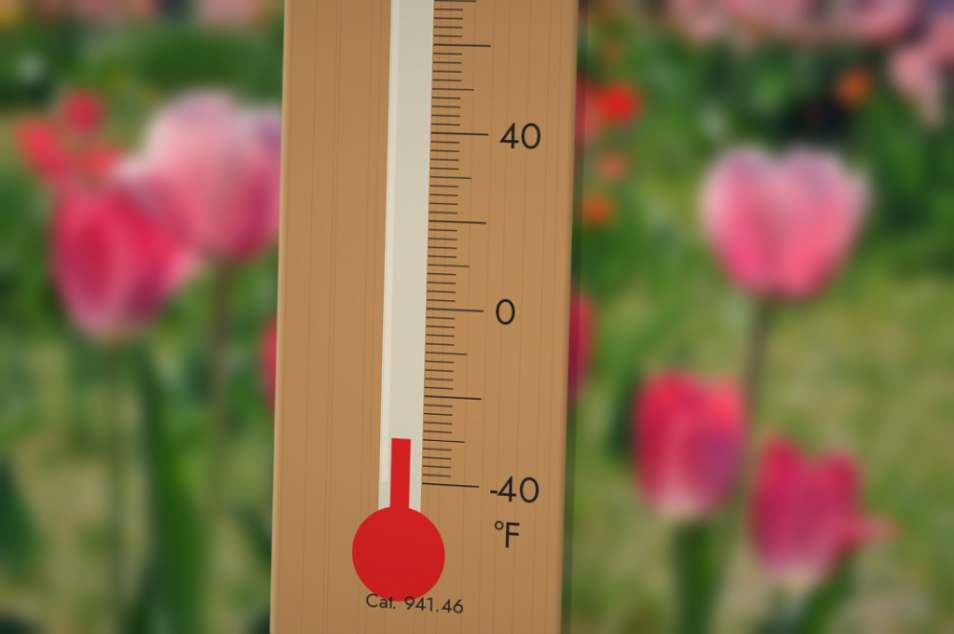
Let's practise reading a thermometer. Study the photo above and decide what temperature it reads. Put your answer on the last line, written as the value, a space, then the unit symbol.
-30 °F
